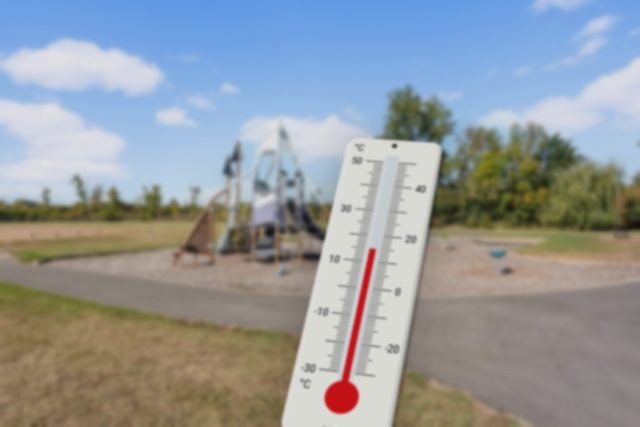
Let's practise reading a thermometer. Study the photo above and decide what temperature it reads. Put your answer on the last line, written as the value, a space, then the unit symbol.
15 °C
